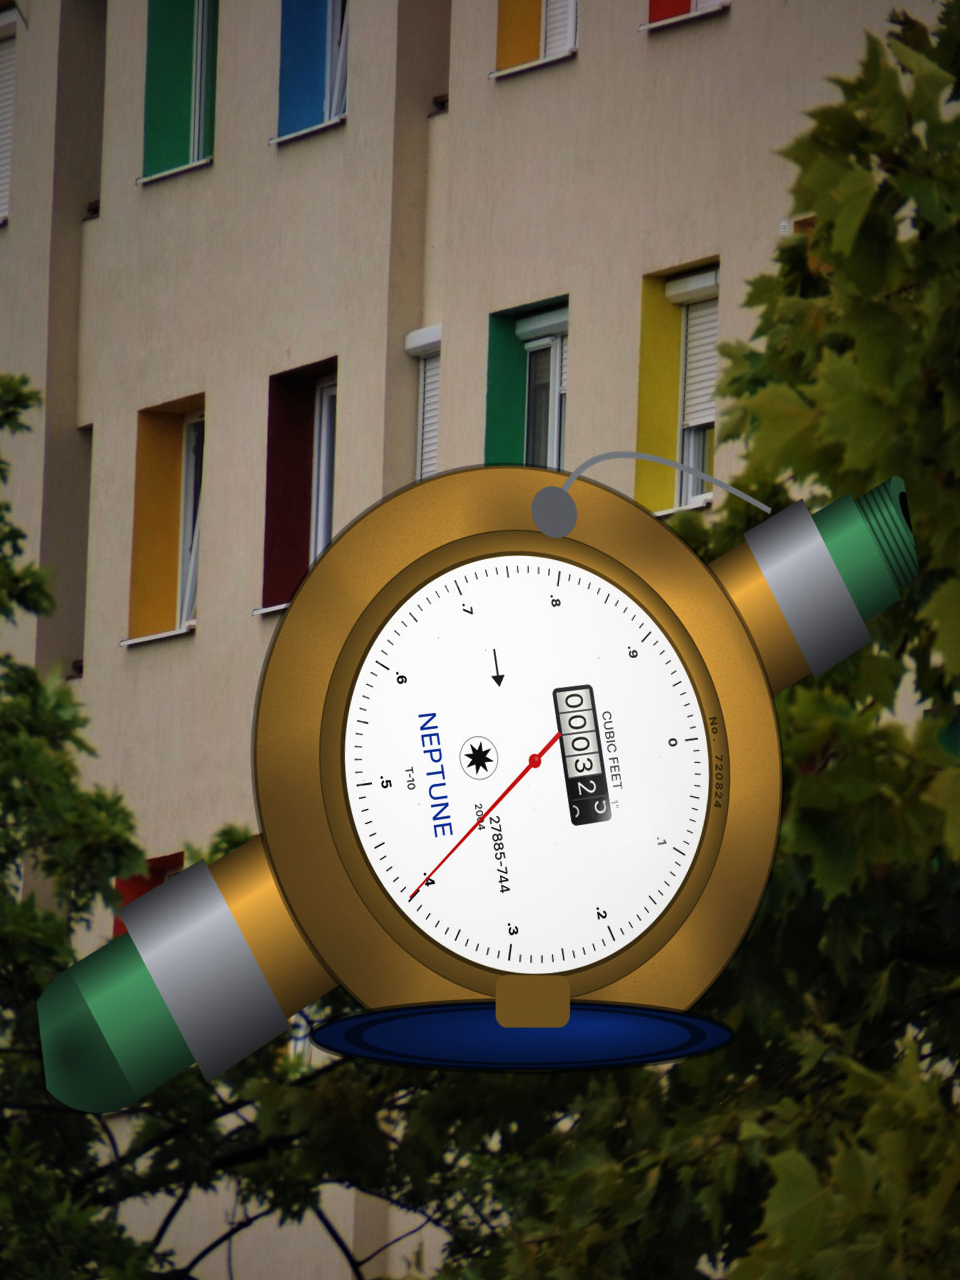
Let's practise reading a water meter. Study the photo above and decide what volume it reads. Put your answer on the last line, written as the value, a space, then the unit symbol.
325.40 ft³
